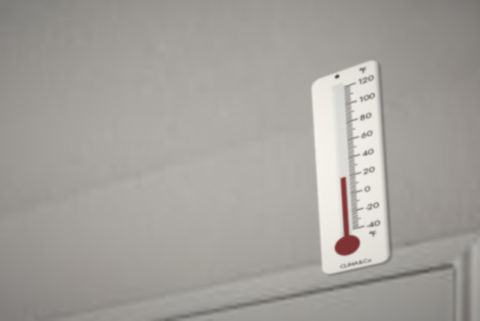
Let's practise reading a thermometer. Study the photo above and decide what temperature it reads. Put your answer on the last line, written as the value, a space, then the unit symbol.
20 °F
